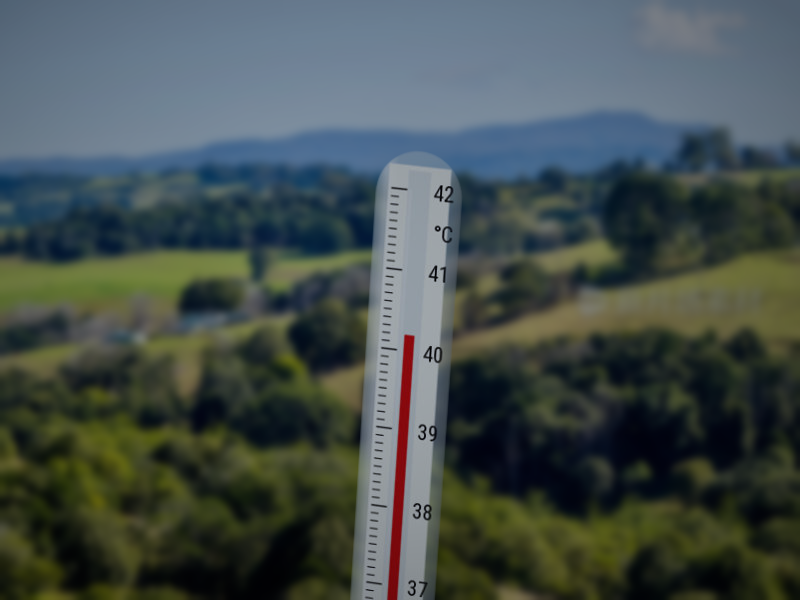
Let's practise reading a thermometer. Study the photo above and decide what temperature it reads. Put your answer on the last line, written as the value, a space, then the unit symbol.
40.2 °C
